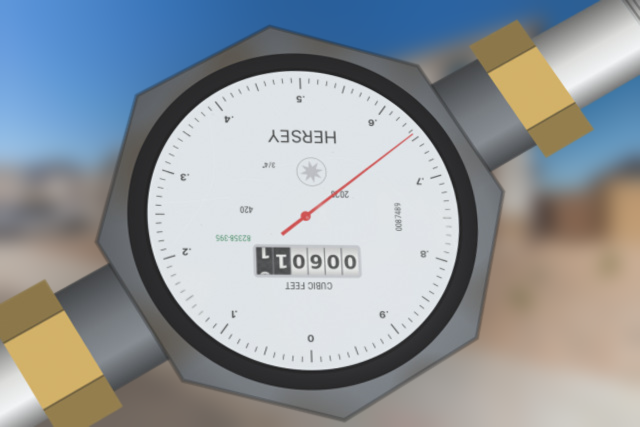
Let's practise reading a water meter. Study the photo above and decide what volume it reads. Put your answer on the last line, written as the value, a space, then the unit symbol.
6010.64 ft³
